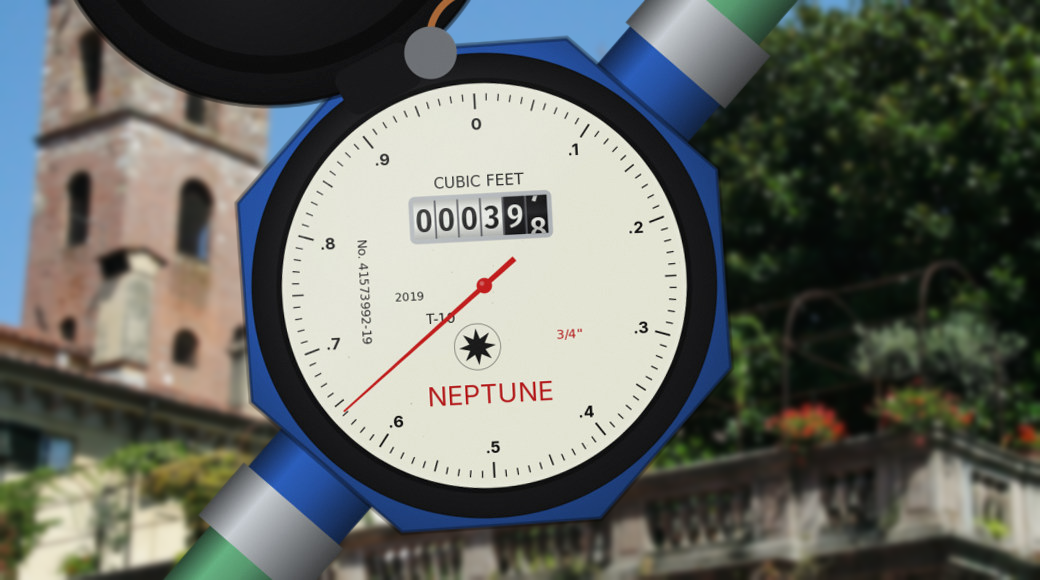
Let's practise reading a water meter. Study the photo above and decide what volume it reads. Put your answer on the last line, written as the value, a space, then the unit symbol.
397.64 ft³
